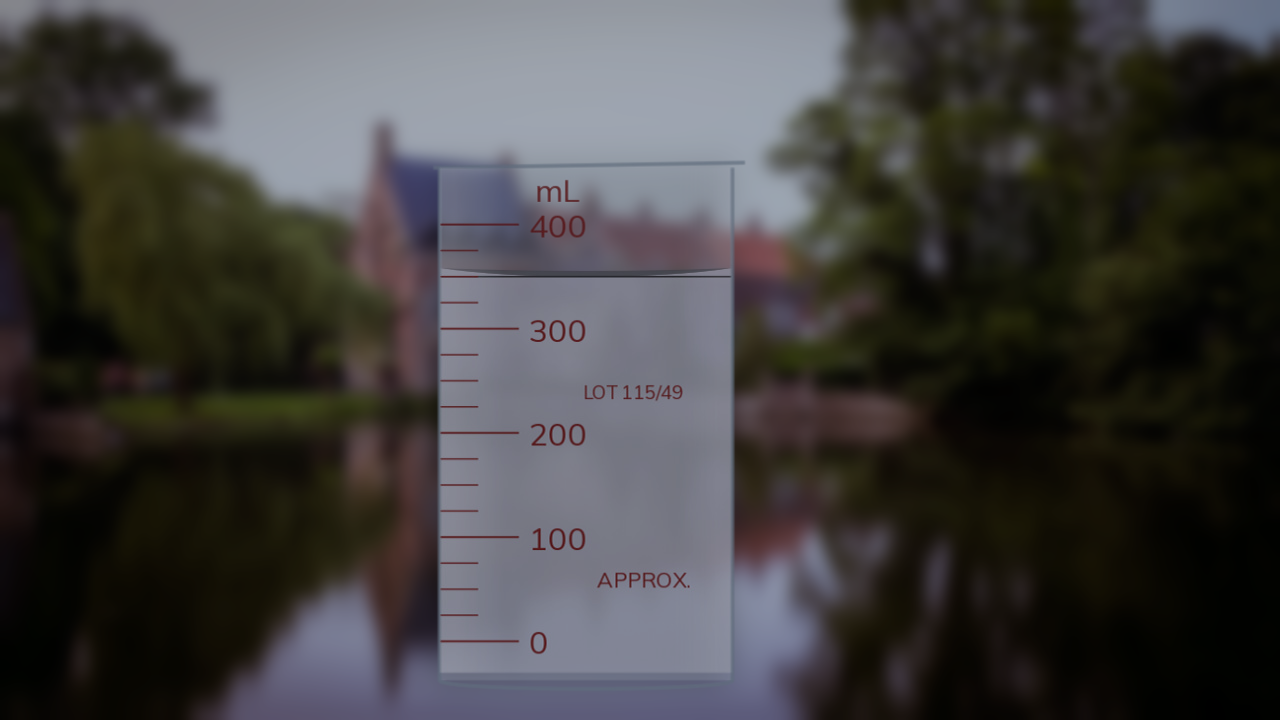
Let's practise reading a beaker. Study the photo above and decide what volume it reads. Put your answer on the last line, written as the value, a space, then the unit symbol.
350 mL
